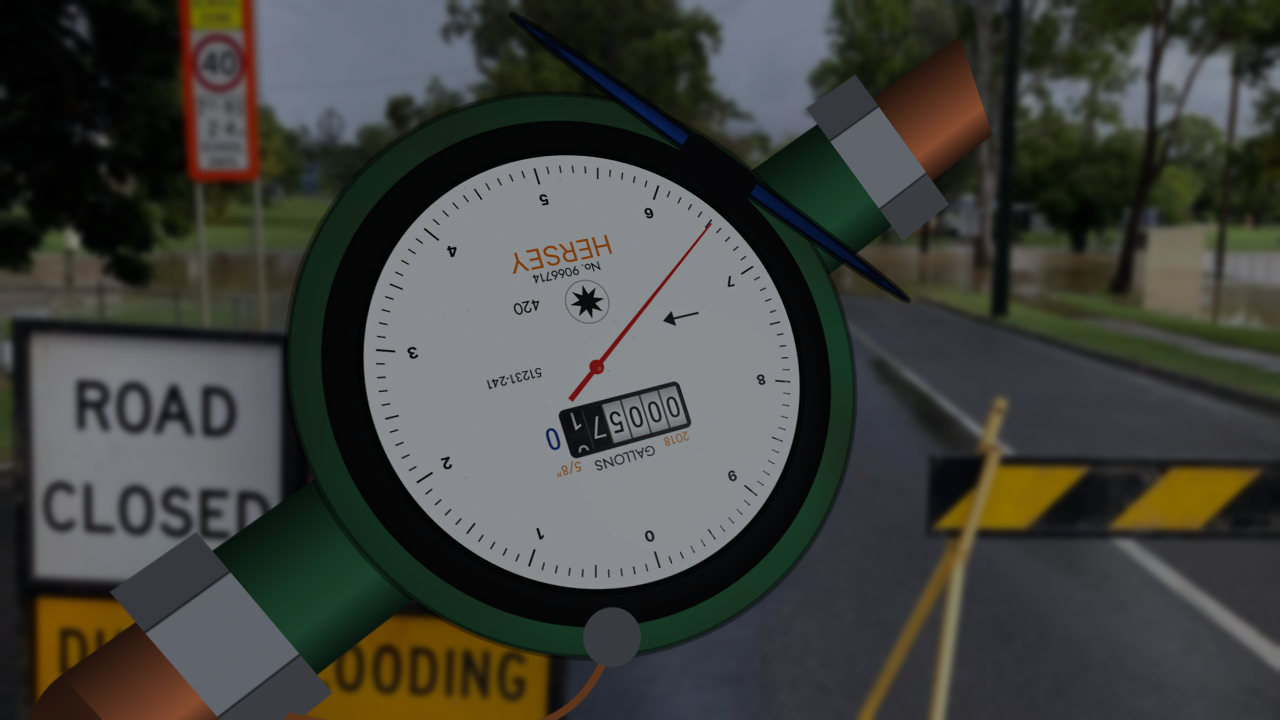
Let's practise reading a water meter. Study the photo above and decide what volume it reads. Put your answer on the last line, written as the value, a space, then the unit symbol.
5706.5 gal
